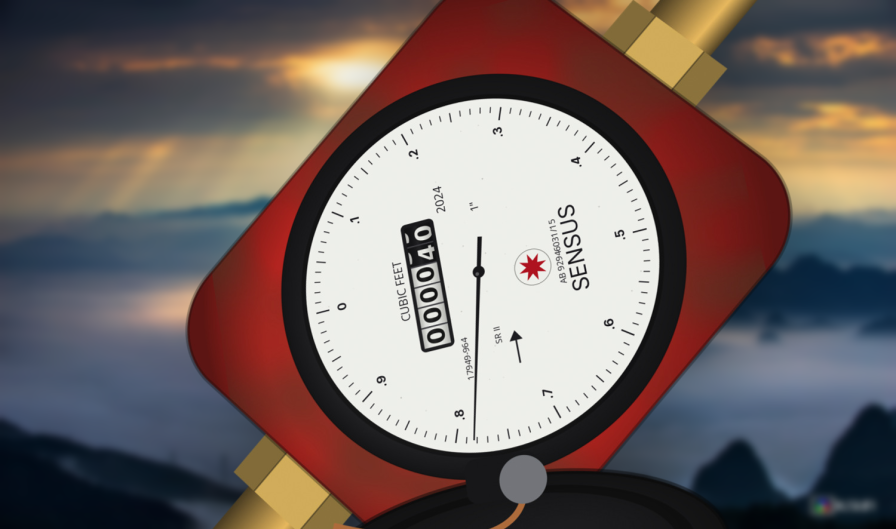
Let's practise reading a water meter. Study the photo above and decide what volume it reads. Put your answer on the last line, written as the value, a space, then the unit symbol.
39.78 ft³
